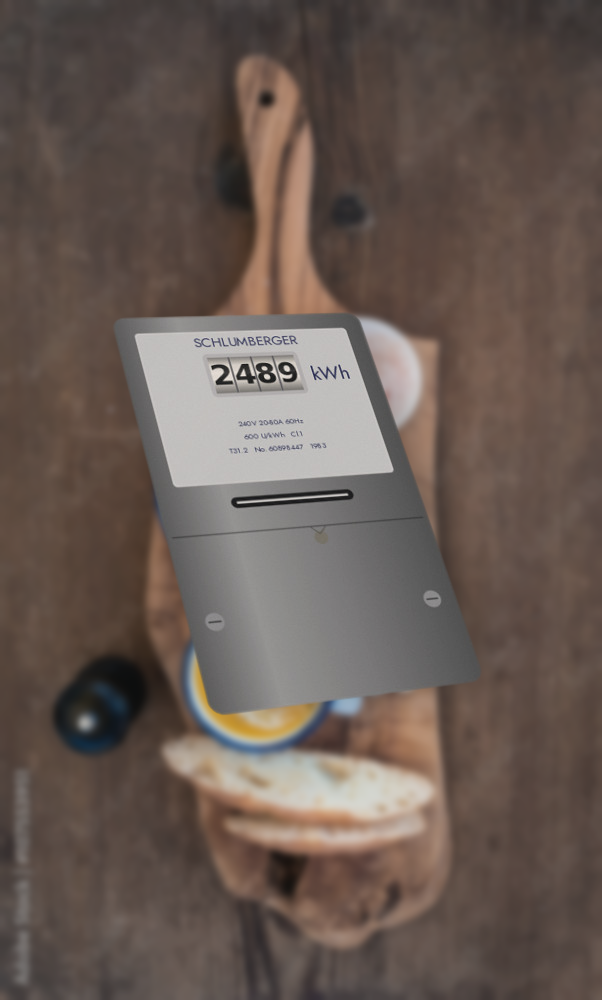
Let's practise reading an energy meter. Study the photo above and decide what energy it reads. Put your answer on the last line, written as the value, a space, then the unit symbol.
2489 kWh
